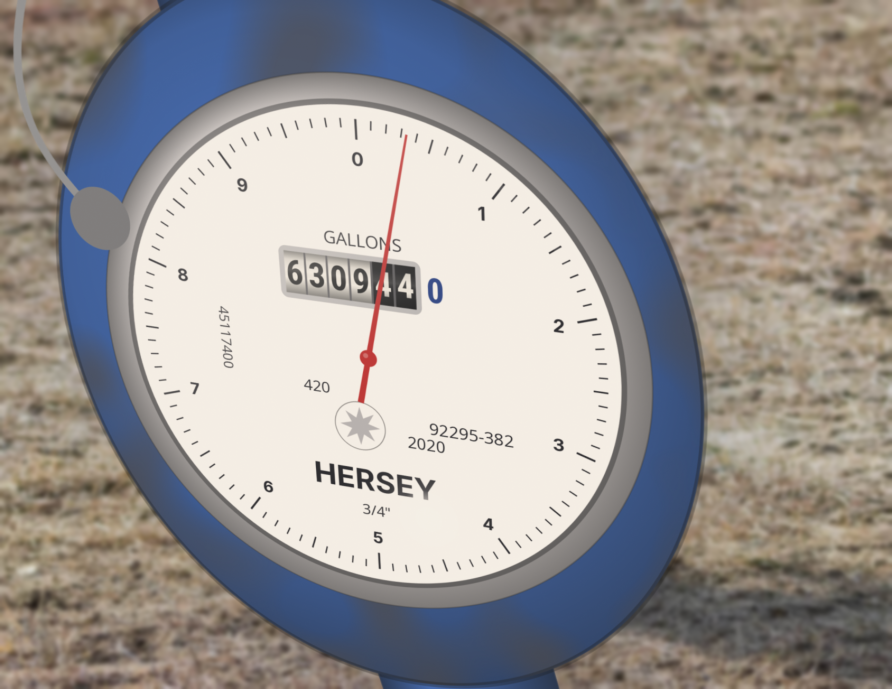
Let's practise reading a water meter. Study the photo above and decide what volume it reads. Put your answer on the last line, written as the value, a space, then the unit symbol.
6309440.3 gal
